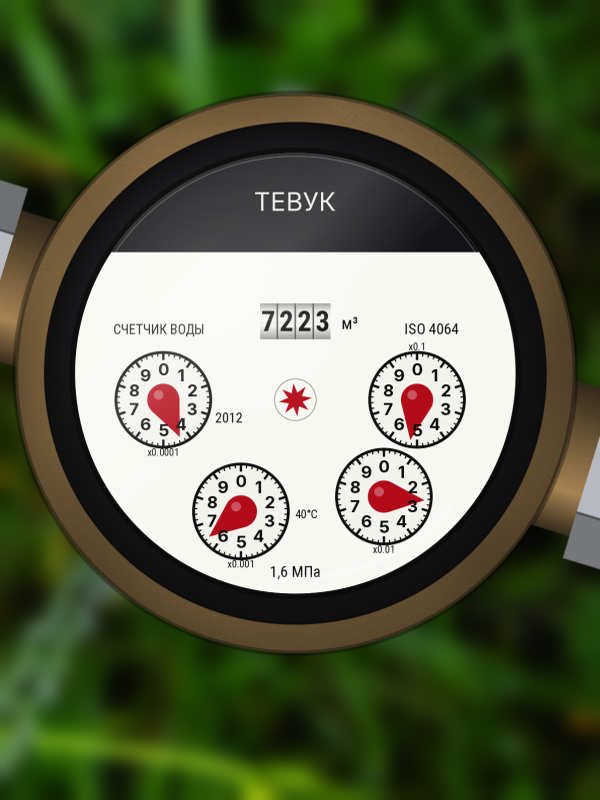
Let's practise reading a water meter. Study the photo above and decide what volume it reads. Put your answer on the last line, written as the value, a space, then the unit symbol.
7223.5264 m³
